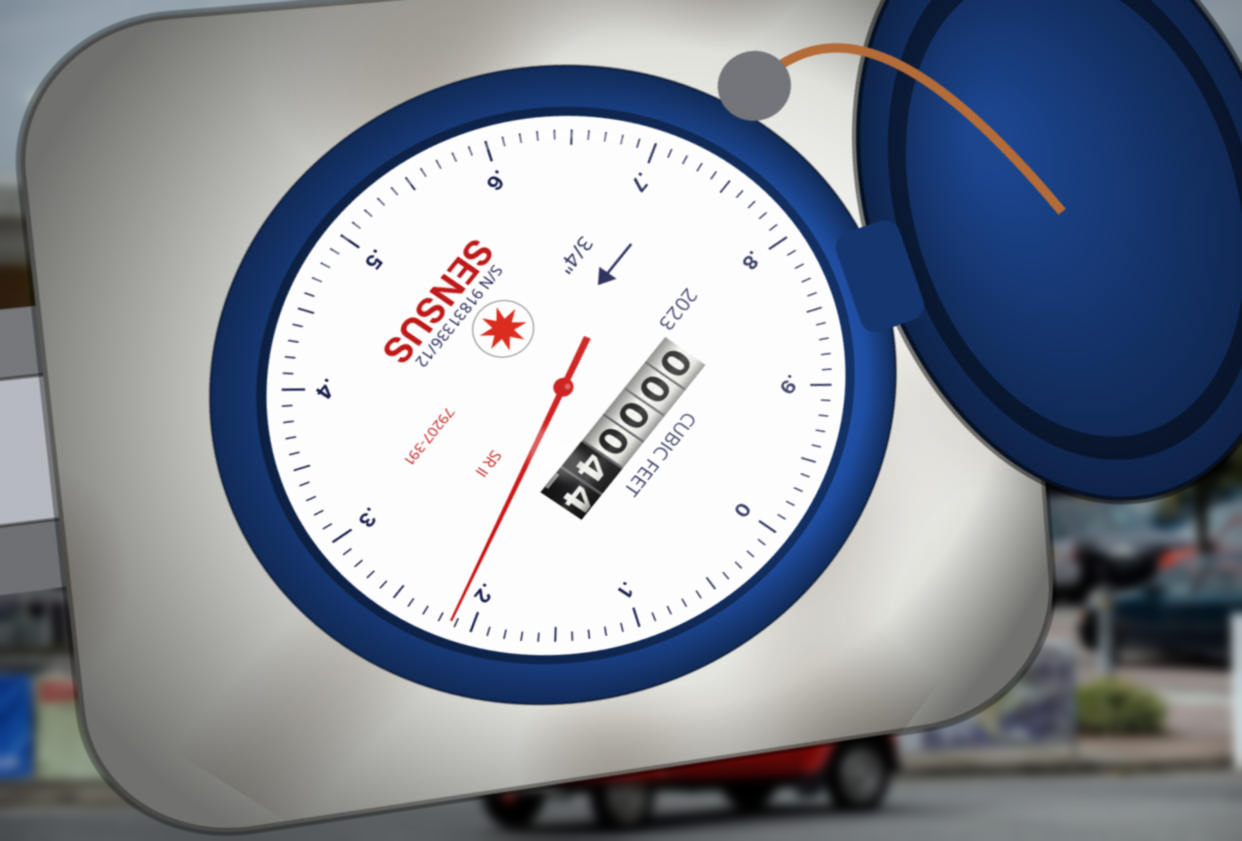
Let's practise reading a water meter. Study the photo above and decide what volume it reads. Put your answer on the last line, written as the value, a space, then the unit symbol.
44.21 ft³
